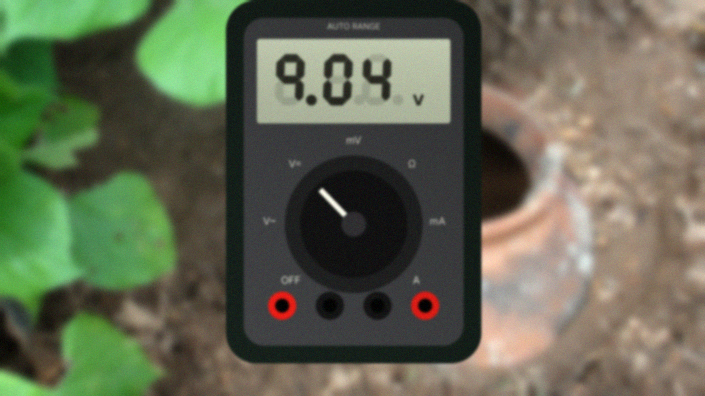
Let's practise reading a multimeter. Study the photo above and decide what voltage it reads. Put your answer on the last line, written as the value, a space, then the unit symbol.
9.04 V
